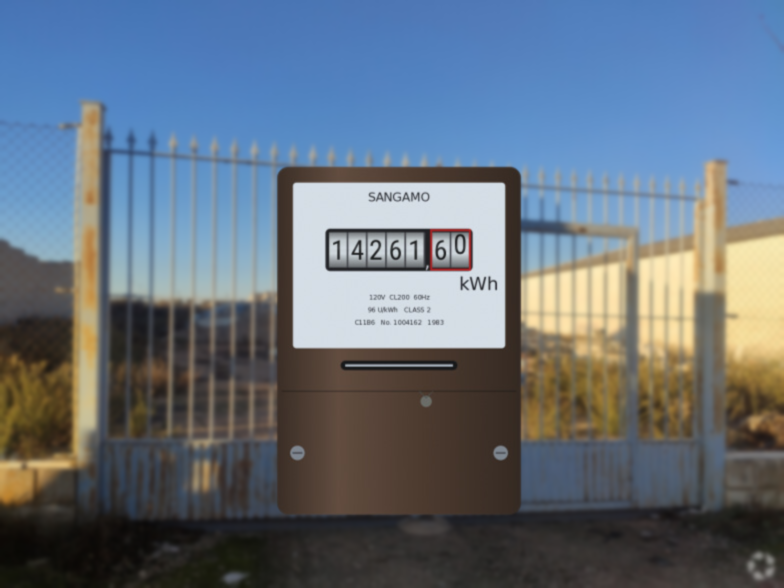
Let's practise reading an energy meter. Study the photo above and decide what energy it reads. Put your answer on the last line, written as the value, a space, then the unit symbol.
14261.60 kWh
